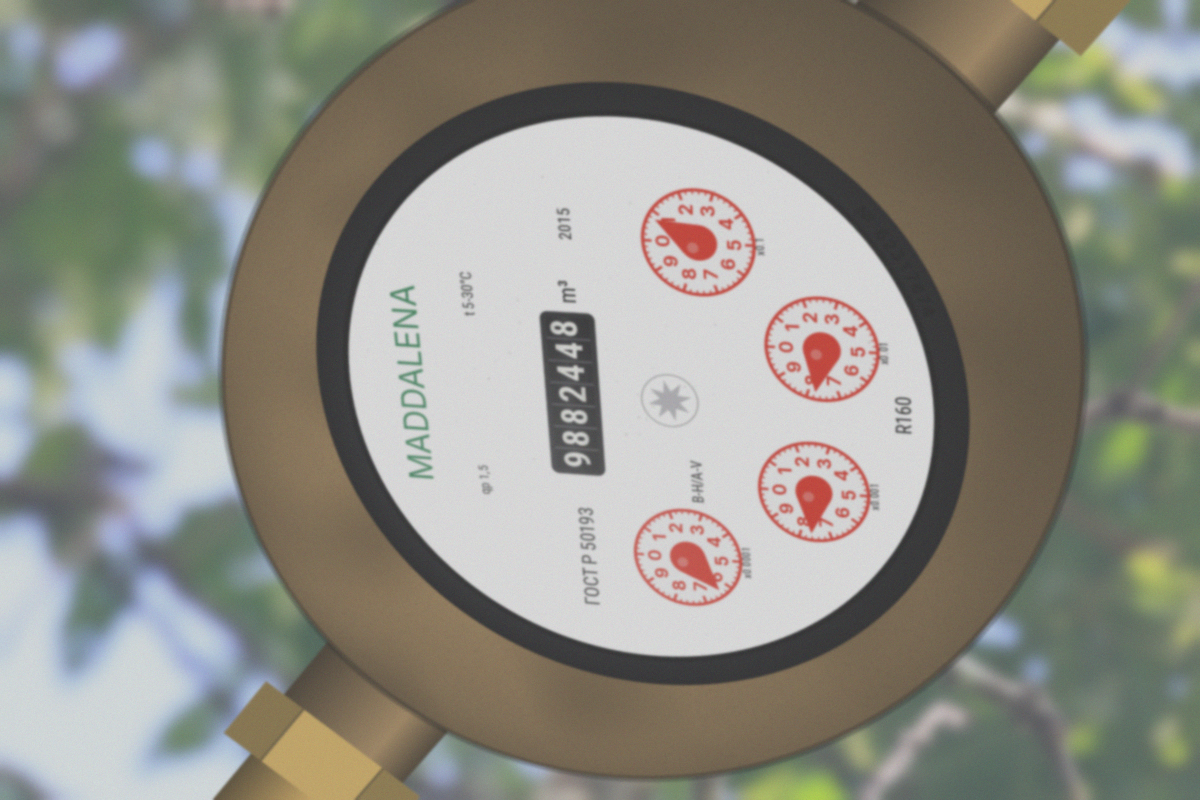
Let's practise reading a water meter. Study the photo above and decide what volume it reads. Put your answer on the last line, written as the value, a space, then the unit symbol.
9882448.0776 m³
